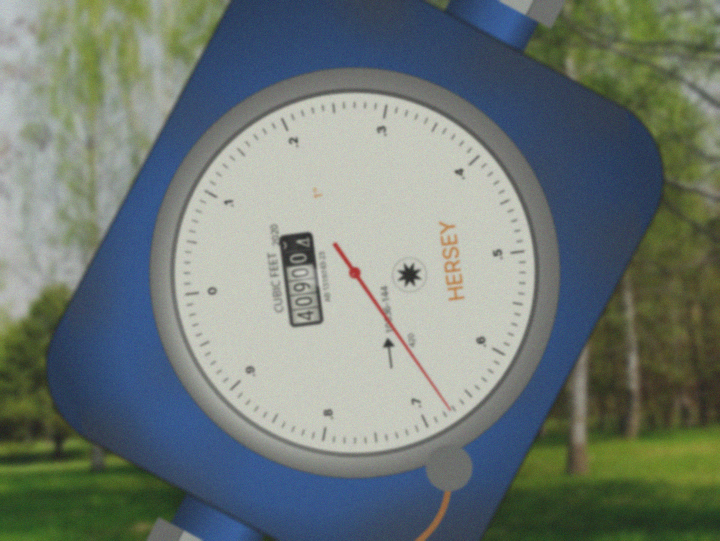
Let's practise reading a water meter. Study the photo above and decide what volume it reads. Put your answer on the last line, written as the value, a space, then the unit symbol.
409003.67 ft³
